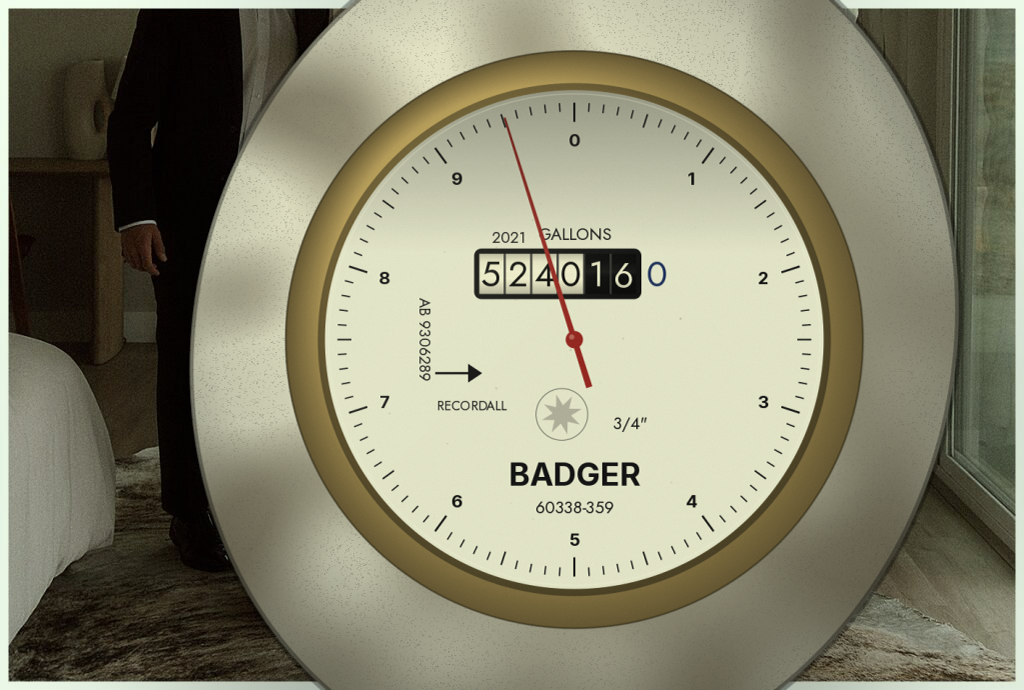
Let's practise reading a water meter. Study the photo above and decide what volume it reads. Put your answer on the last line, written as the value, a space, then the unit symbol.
5240159.5 gal
